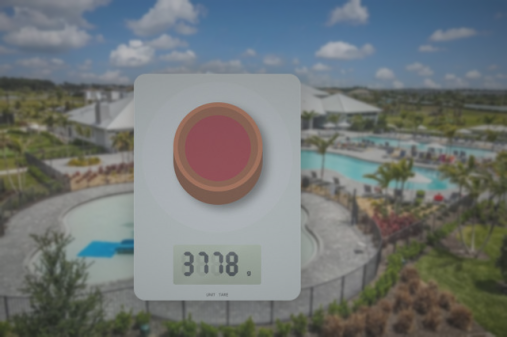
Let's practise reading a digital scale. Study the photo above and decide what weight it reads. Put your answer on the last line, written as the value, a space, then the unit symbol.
3778 g
